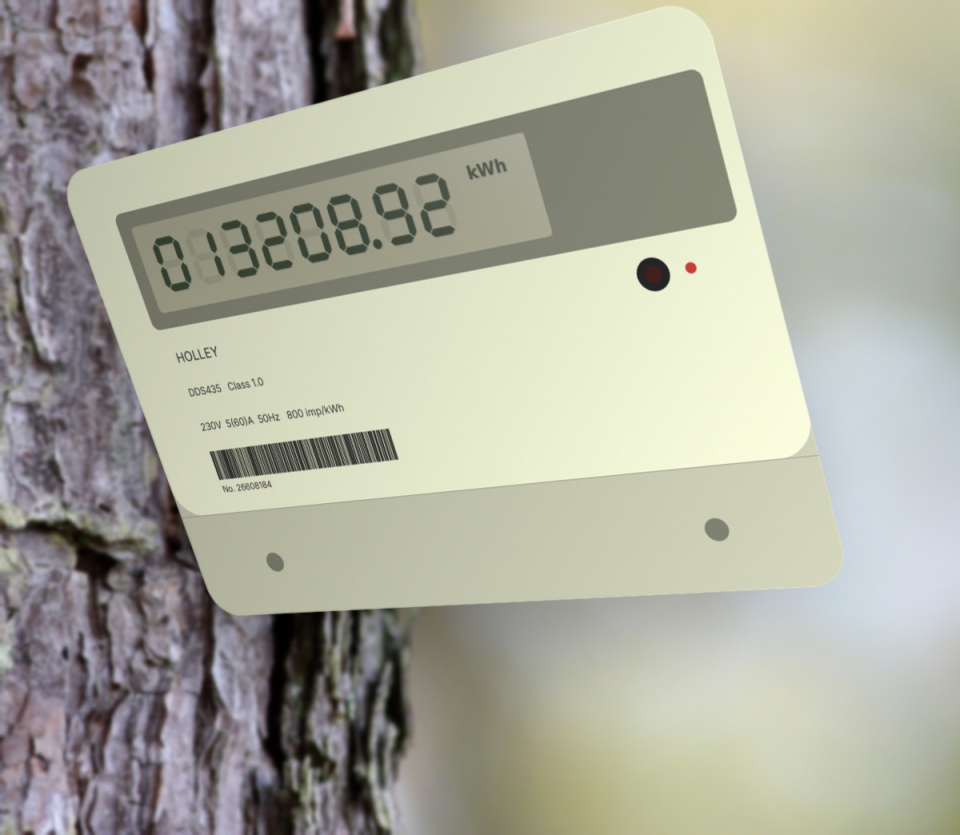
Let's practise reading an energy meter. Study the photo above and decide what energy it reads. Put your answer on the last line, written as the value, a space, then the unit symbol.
13208.92 kWh
